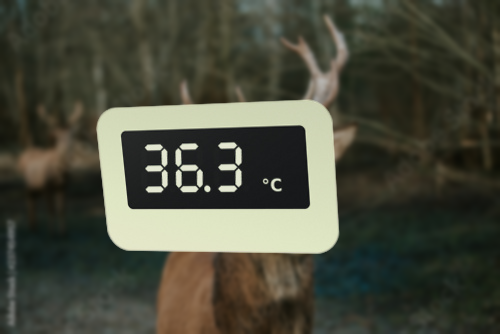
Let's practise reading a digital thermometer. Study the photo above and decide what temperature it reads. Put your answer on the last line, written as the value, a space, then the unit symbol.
36.3 °C
